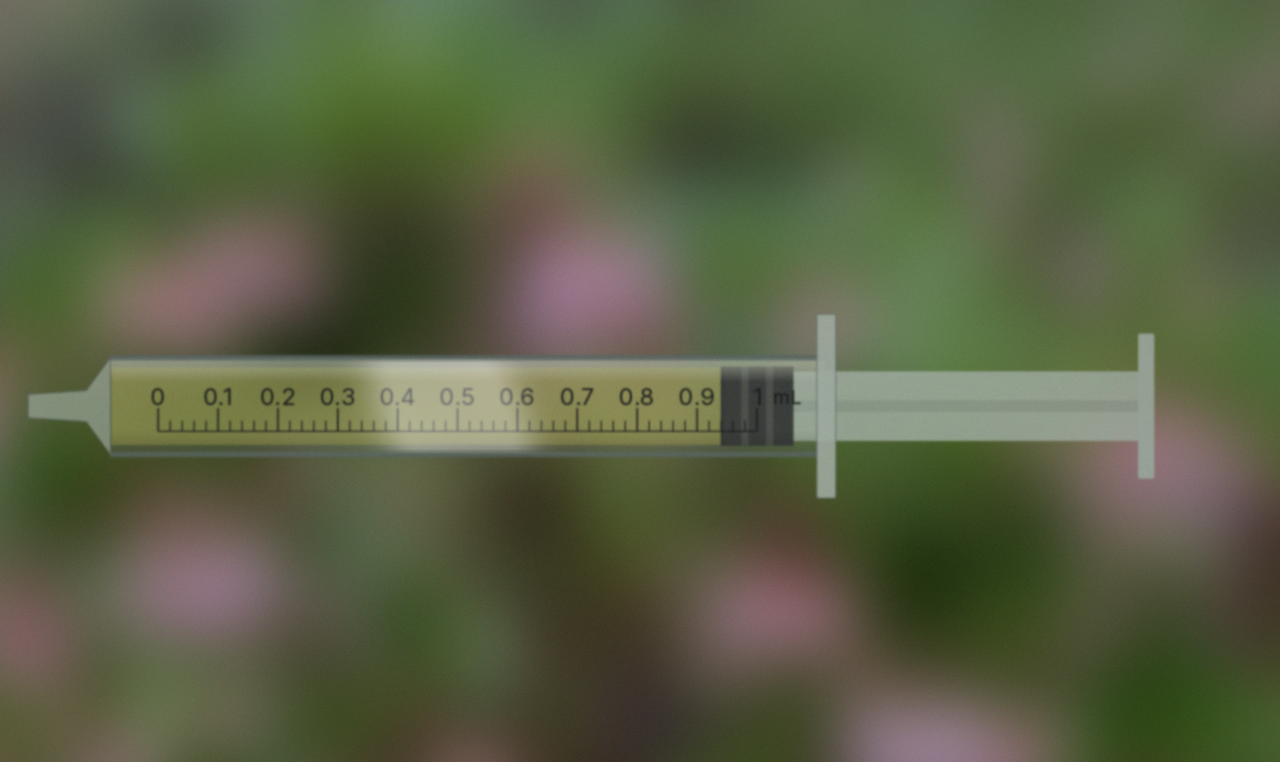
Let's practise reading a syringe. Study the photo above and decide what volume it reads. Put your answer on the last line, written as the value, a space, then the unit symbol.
0.94 mL
